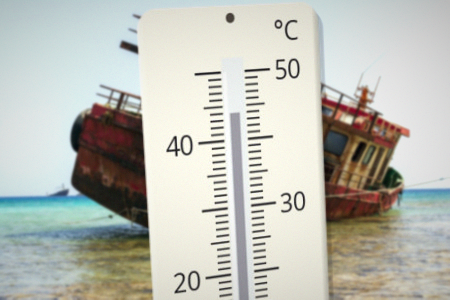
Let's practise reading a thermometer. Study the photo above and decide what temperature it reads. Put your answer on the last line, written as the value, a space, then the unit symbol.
44 °C
